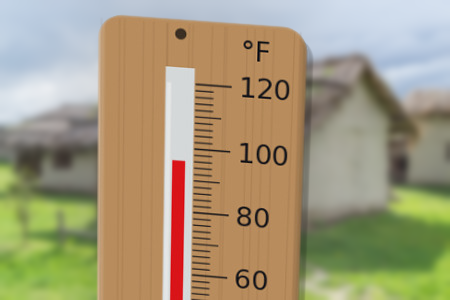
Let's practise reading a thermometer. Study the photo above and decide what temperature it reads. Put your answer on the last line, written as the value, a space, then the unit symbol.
96 °F
